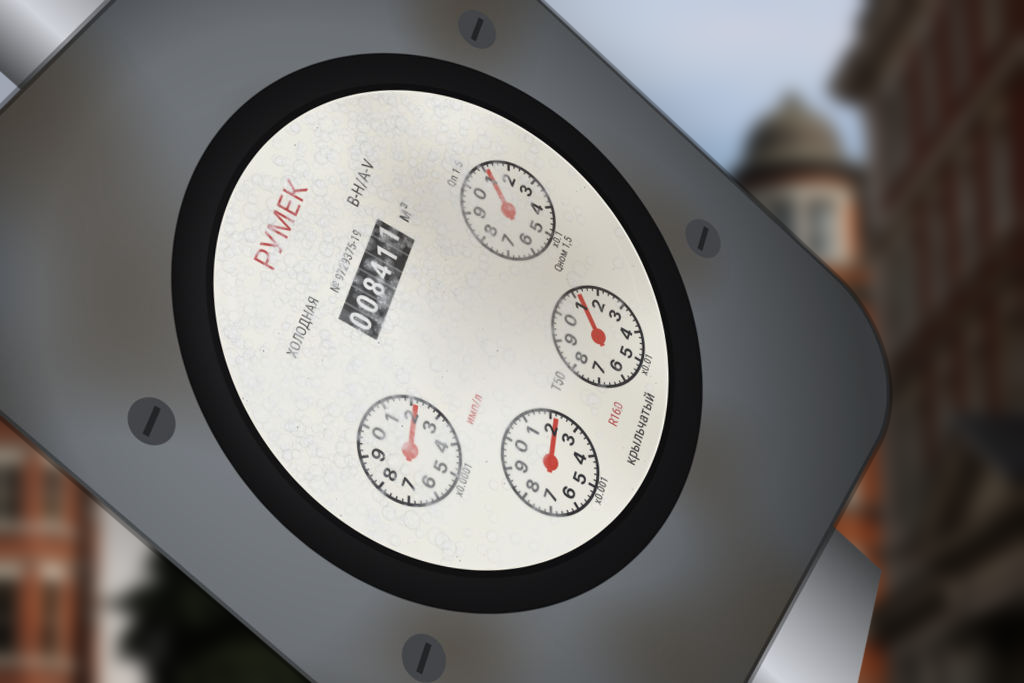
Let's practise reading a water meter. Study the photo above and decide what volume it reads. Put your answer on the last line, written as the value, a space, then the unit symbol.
8411.1122 m³
